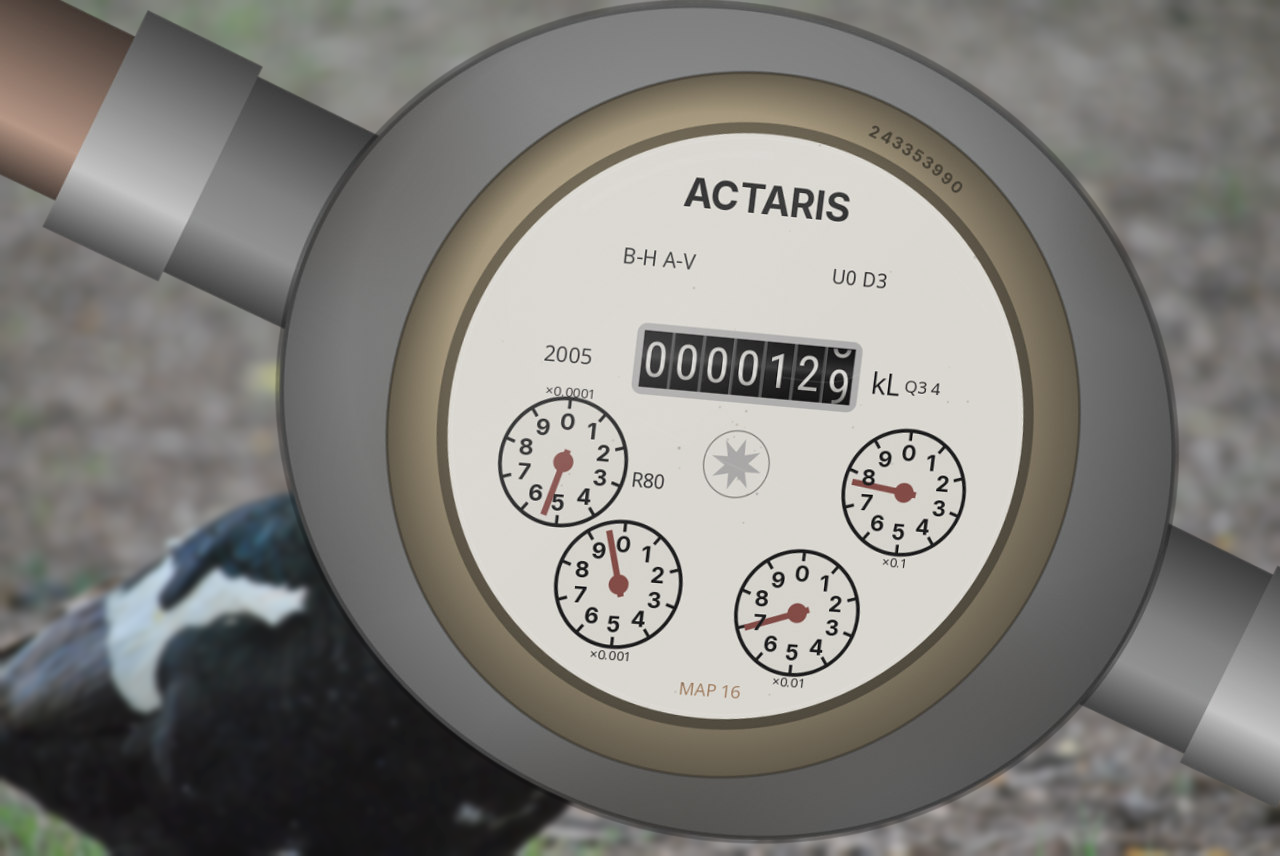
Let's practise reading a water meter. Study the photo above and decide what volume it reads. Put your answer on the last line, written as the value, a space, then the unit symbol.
128.7695 kL
